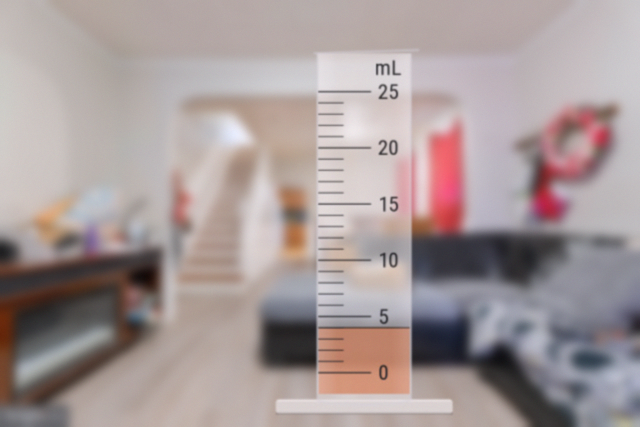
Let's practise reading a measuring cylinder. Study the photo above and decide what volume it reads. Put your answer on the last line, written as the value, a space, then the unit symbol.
4 mL
